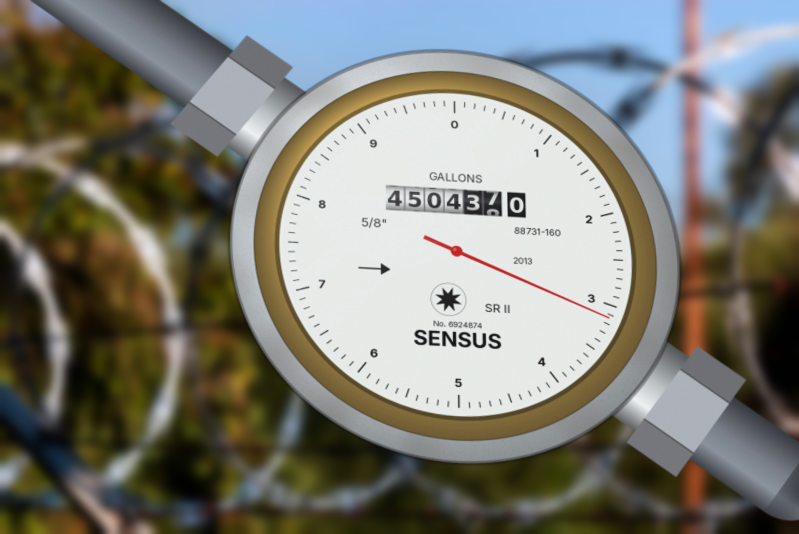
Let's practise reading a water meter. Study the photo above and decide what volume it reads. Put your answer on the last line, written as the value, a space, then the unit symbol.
4504373.1 gal
